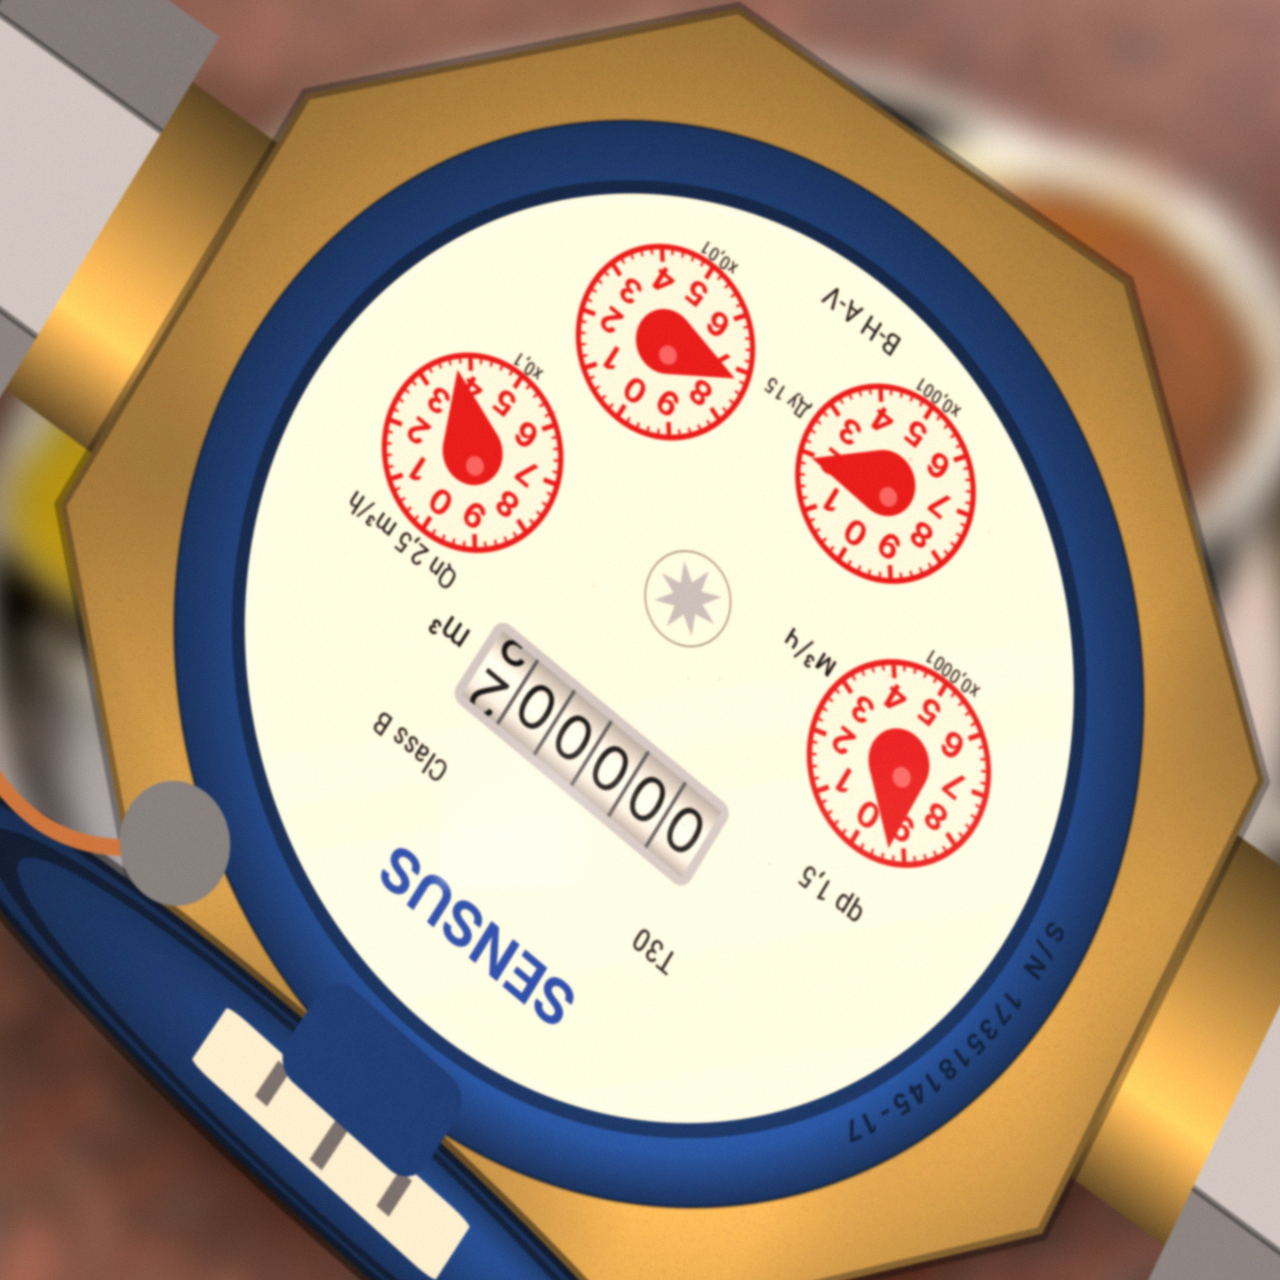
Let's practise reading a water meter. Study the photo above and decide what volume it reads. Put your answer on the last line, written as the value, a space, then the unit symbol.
2.3719 m³
